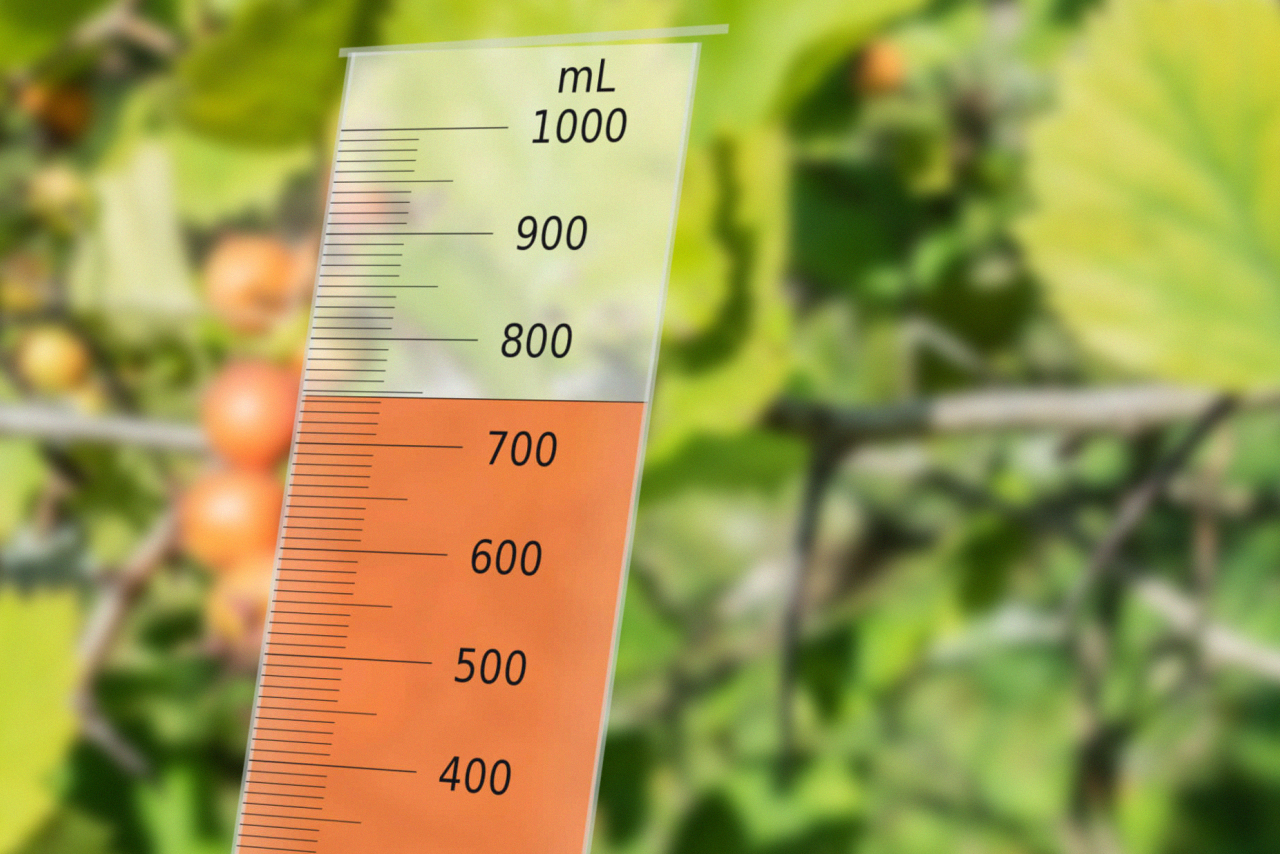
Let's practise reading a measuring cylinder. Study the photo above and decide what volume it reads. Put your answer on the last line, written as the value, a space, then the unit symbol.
745 mL
